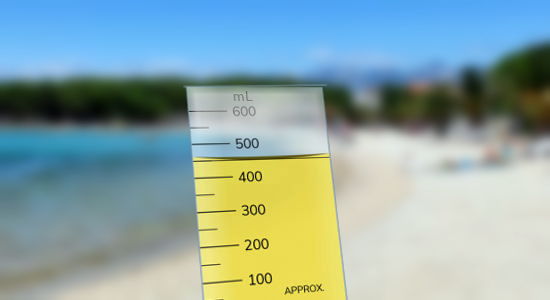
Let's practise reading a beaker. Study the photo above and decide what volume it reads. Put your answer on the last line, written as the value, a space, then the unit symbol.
450 mL
